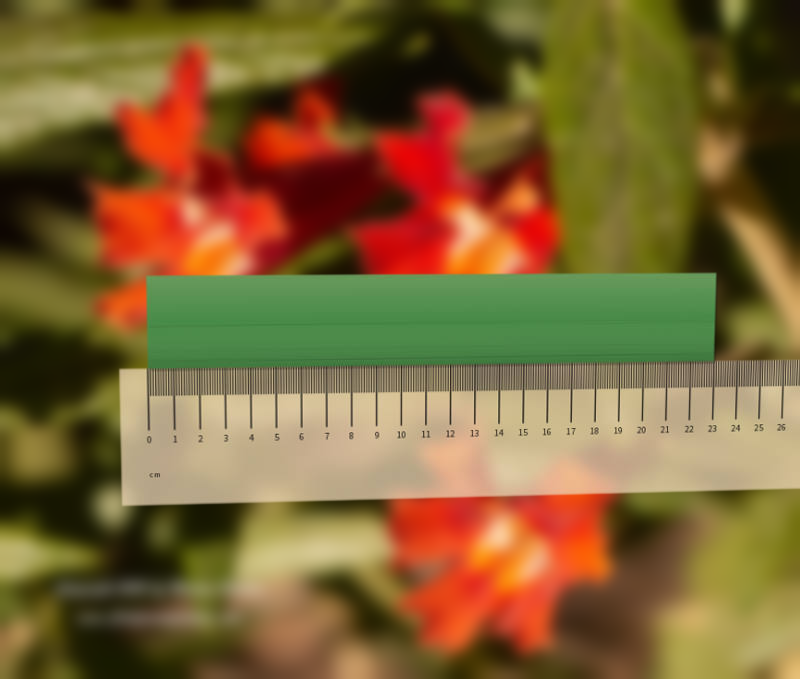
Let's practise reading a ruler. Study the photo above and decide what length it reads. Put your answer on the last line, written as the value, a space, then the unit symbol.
23 cm
